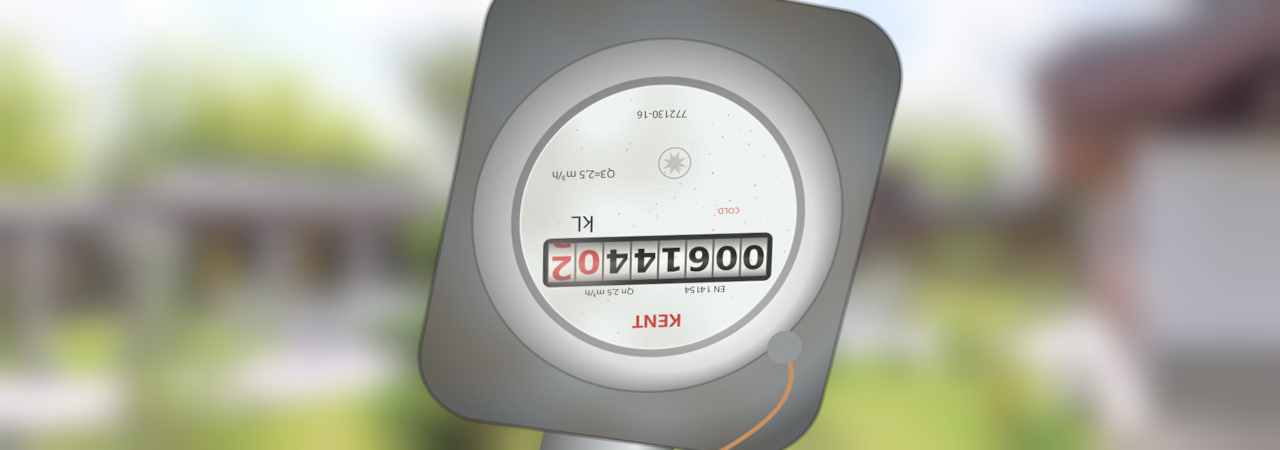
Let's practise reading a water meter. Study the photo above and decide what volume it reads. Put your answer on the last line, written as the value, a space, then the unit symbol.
6144.02 kL
